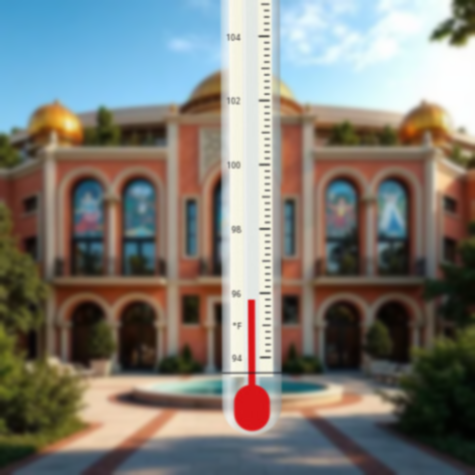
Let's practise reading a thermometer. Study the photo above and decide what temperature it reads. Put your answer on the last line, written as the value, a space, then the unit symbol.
95.8 °F
